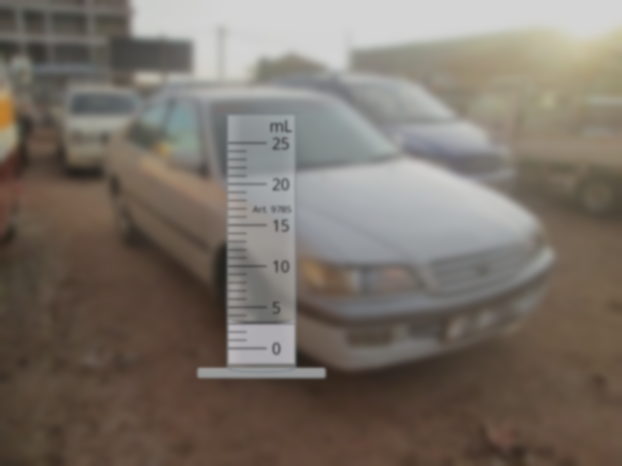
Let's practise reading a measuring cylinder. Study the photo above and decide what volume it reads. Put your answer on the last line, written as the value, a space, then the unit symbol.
3 mL
